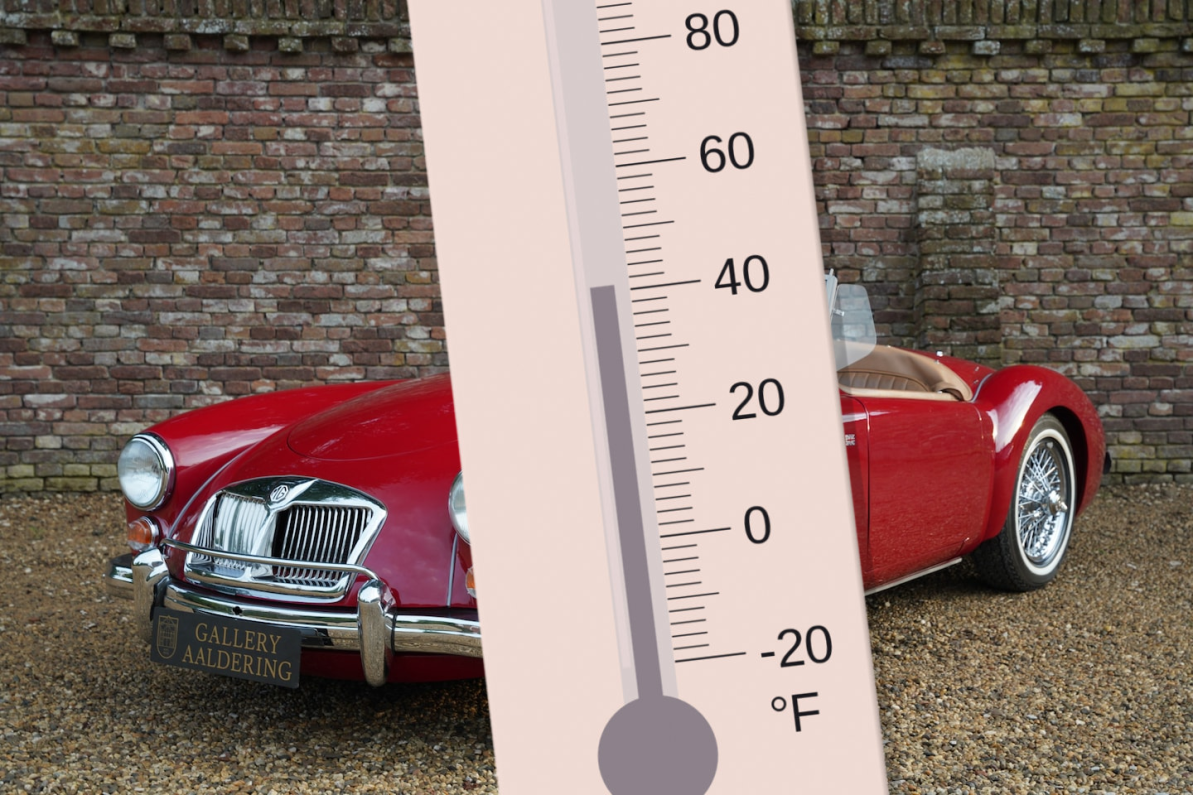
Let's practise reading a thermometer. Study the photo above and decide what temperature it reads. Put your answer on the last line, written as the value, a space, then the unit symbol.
41 °F
